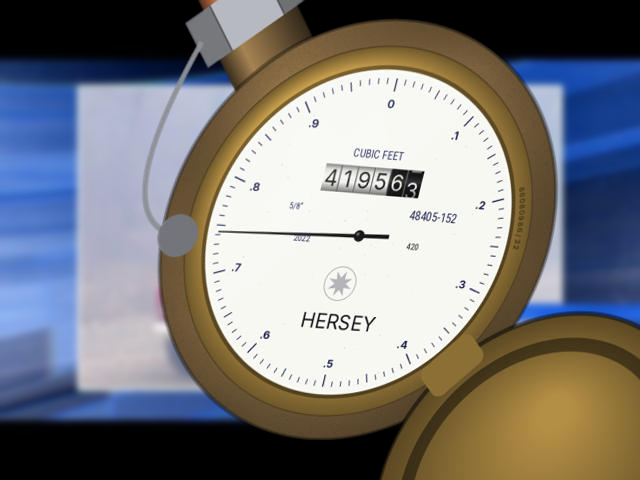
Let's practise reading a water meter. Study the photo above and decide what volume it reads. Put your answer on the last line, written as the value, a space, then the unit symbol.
419562.74 ft³
